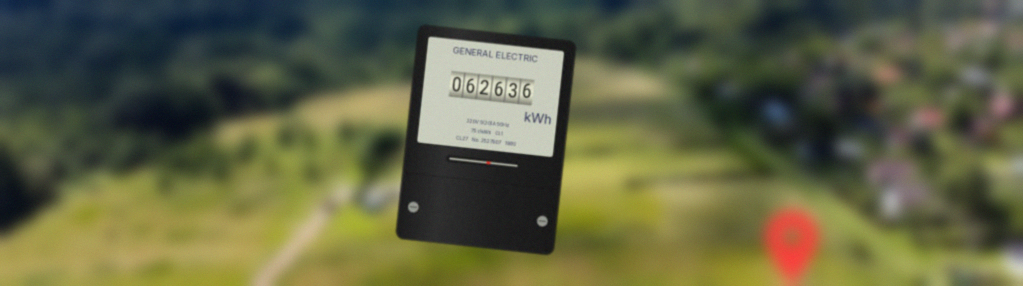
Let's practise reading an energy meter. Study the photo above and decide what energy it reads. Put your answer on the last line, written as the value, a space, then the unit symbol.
62636 kWh
